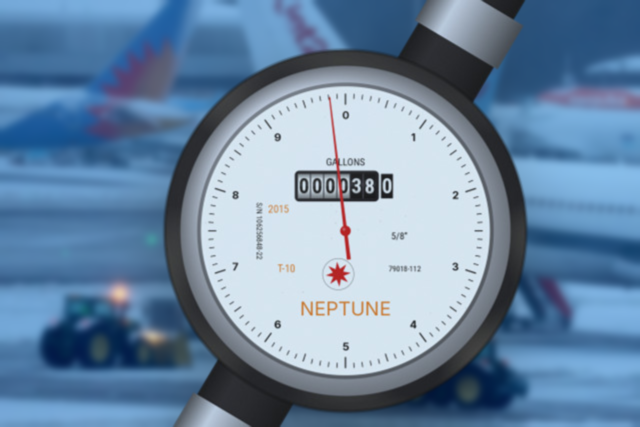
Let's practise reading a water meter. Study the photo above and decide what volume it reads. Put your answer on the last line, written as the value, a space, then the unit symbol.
379.8 gal
